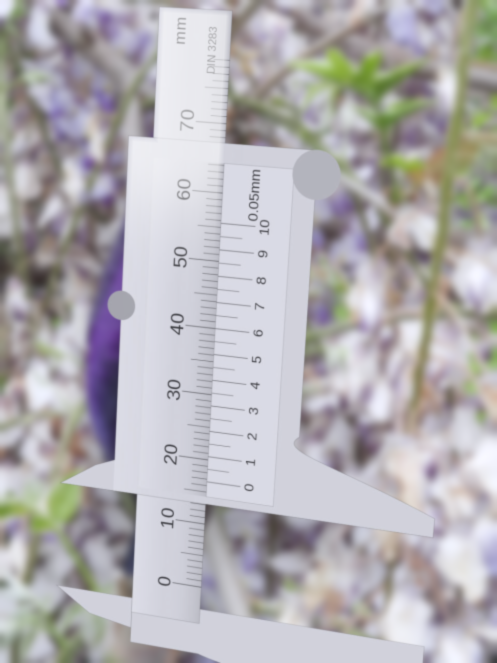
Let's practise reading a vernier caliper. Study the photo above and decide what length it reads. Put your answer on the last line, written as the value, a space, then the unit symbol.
16.6 mm
